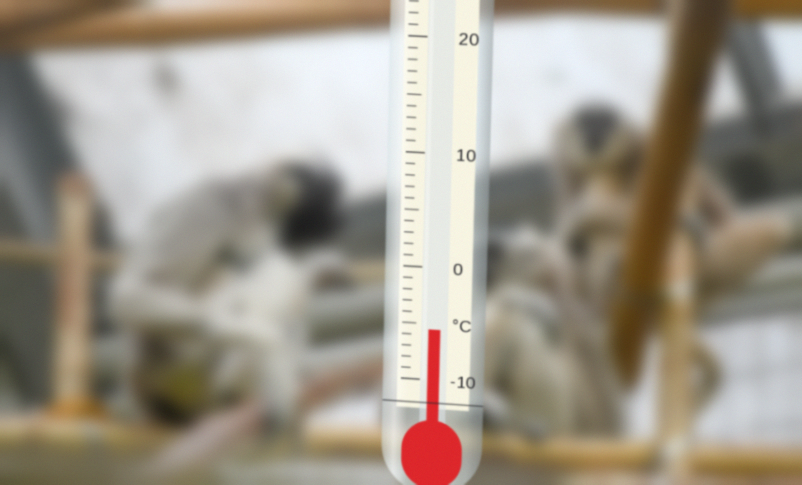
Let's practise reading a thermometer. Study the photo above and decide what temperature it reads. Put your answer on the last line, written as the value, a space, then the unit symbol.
-5.5 °C
